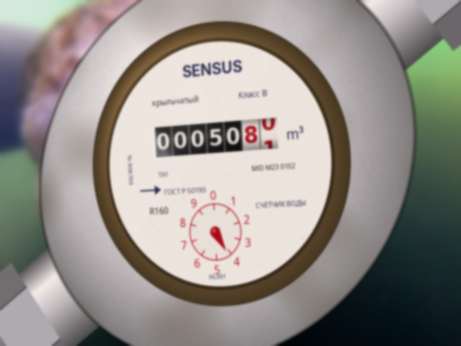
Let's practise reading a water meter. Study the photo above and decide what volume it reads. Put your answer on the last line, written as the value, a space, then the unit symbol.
50.804 m³
